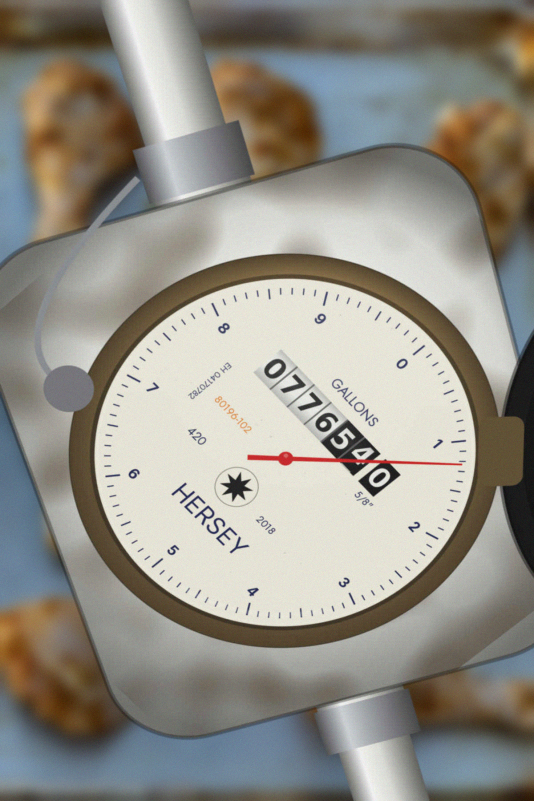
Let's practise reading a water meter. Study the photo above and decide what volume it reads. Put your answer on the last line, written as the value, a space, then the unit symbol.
776541.2 gal
